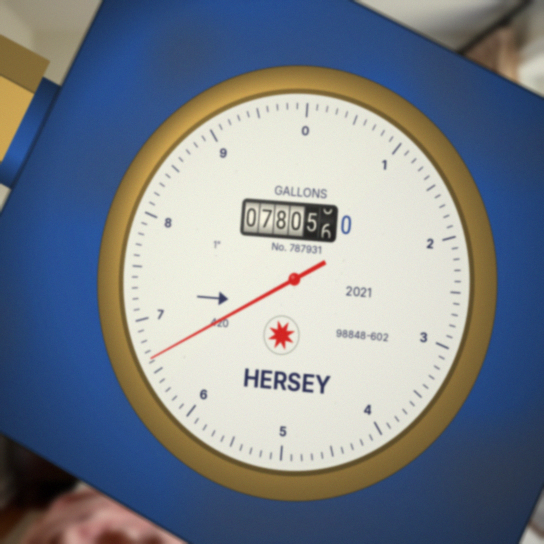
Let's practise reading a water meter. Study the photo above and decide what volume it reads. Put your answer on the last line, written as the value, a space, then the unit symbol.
780556.6 gal
